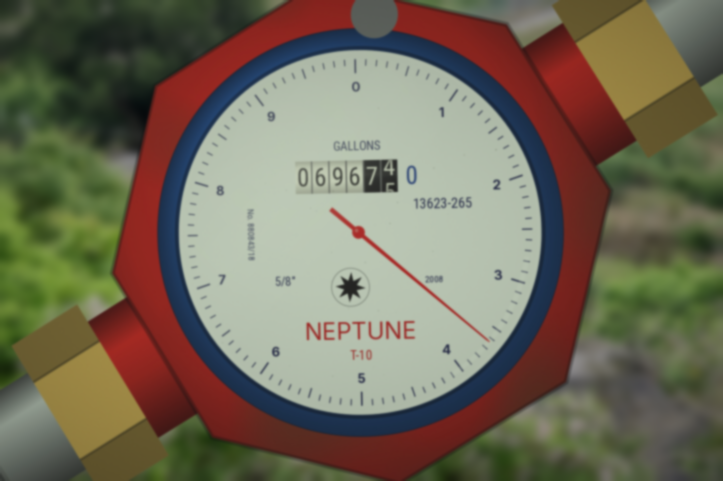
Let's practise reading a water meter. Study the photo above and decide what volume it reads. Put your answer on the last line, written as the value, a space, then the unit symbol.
696743.6 gal
